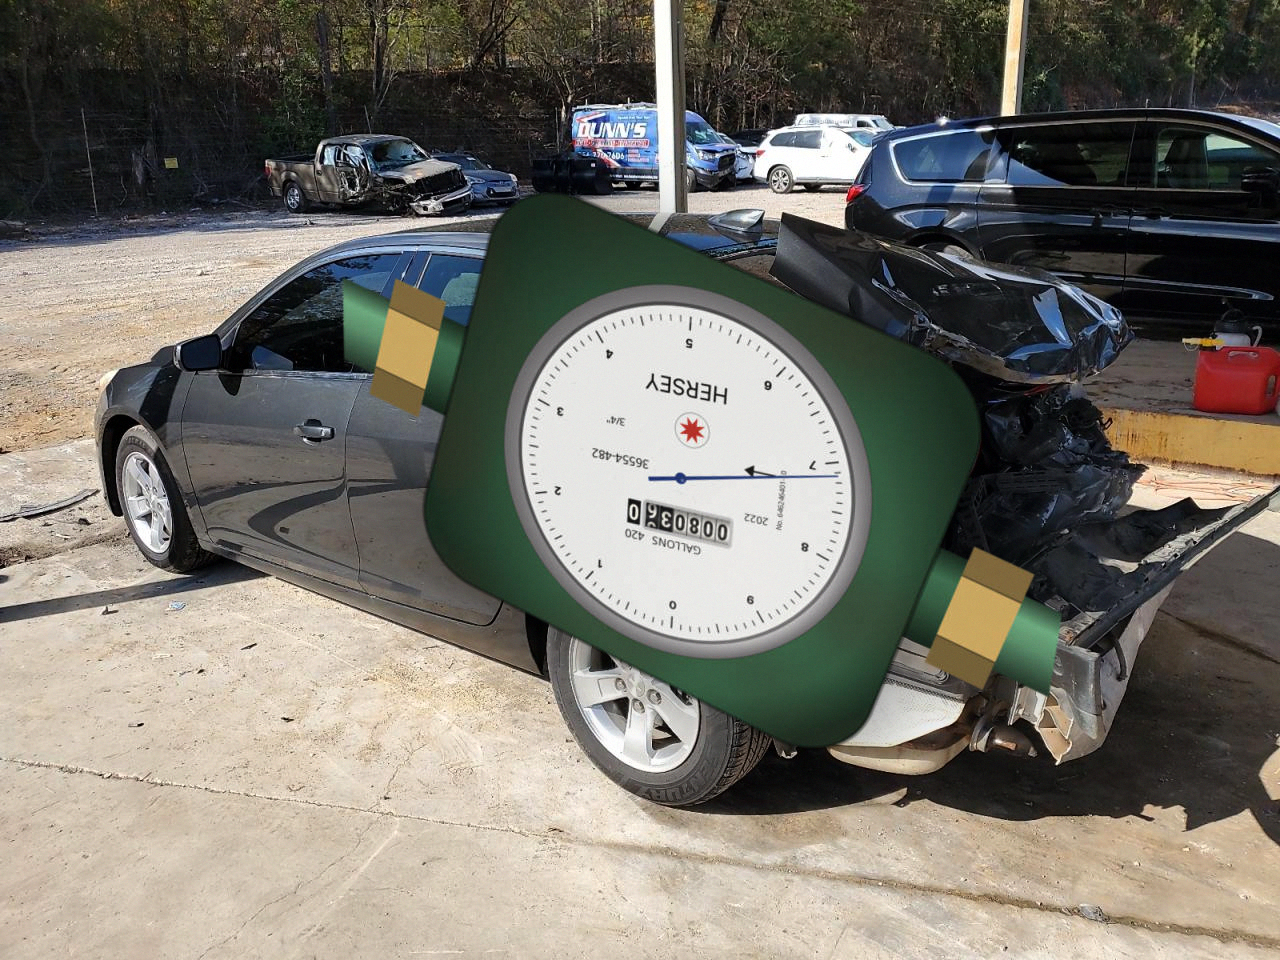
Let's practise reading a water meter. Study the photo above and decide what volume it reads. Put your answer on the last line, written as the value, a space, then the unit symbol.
80357.1 gal
